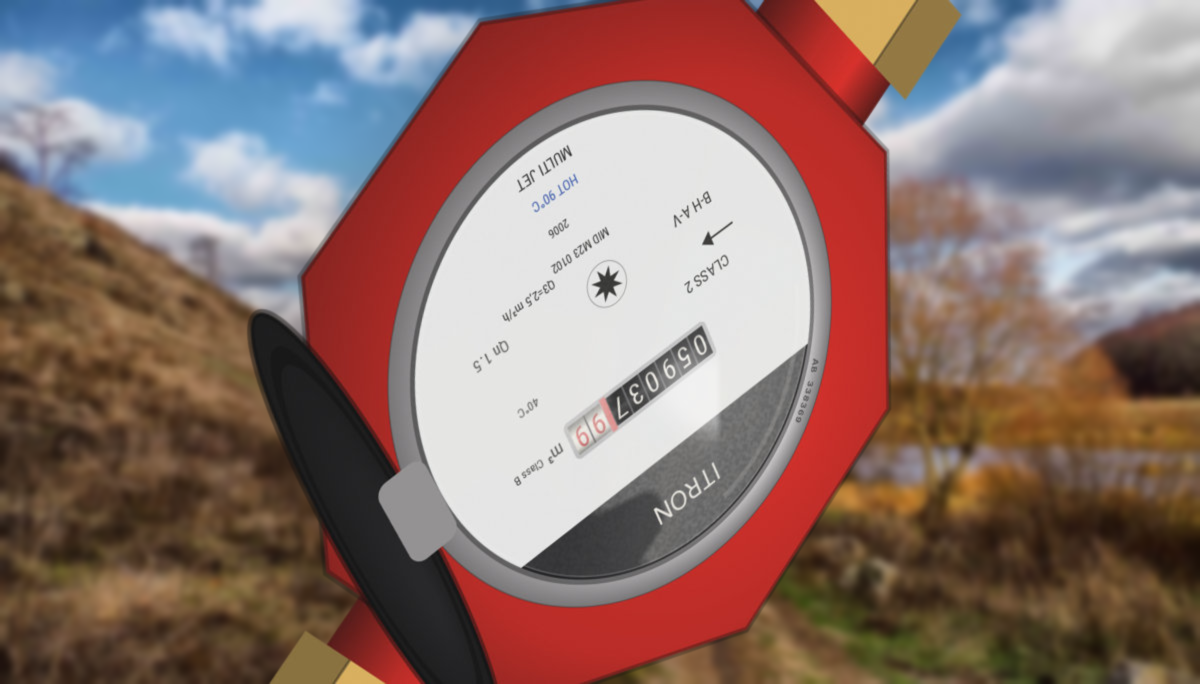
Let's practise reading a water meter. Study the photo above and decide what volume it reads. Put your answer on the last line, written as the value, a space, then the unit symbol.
59037.99 m³
